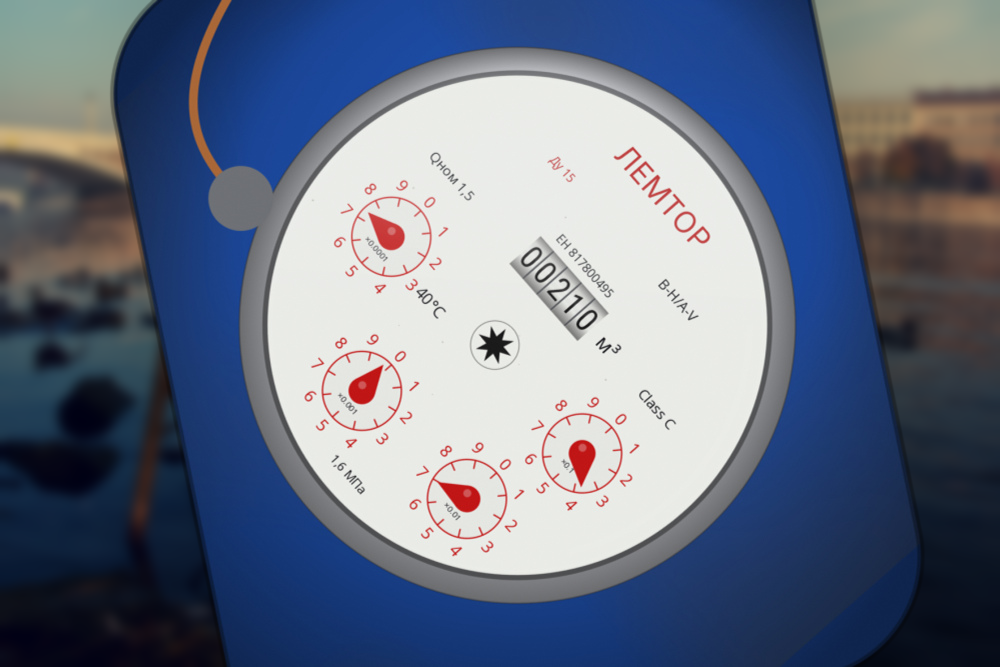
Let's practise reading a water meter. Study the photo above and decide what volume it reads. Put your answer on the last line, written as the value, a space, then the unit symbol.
210.3697 m³
